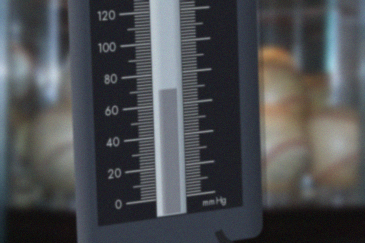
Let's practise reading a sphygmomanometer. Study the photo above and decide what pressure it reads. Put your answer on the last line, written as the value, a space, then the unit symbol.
70 mmHg
